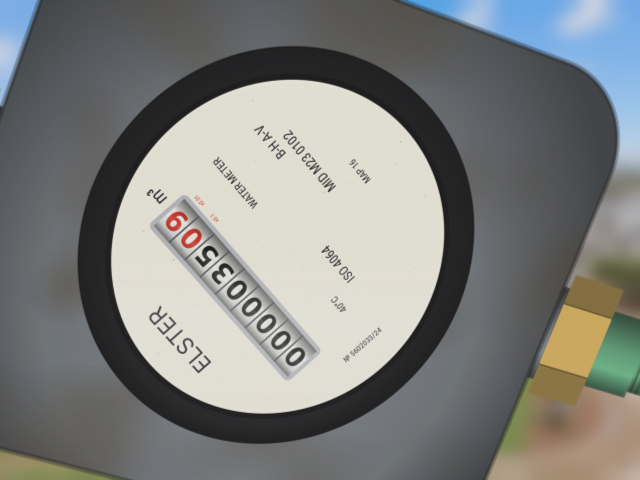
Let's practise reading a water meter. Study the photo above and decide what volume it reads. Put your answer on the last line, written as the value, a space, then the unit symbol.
35.09 m³
